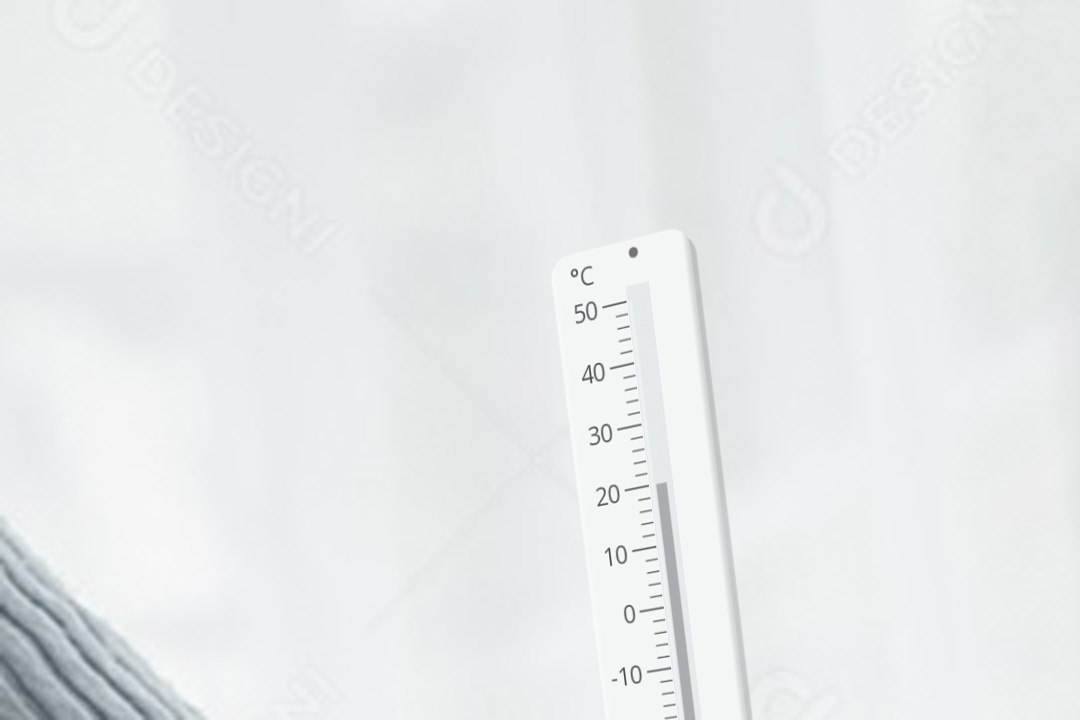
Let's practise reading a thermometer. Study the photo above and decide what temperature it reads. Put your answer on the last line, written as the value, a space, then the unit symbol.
20 °C
